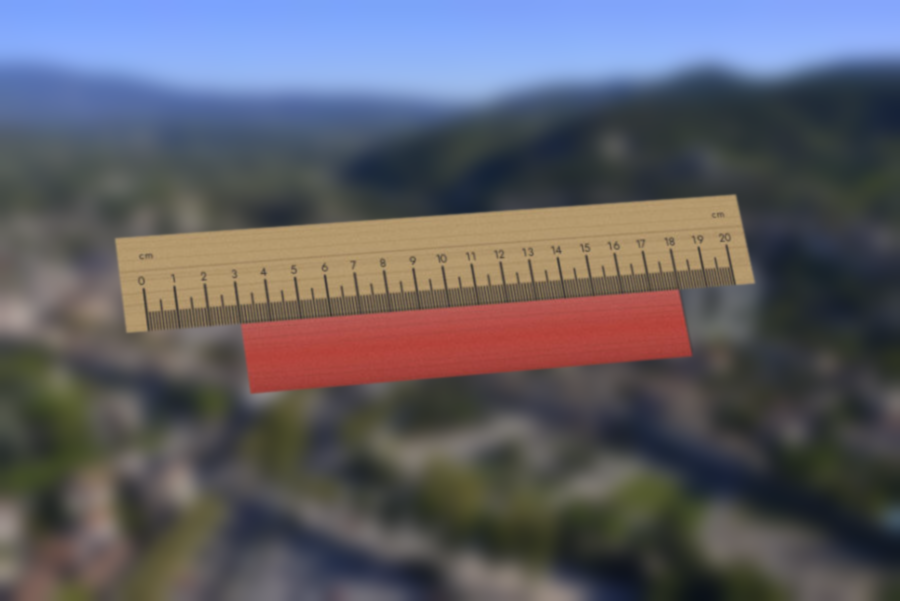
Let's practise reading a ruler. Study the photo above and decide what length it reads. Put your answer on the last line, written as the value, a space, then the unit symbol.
15 cm
